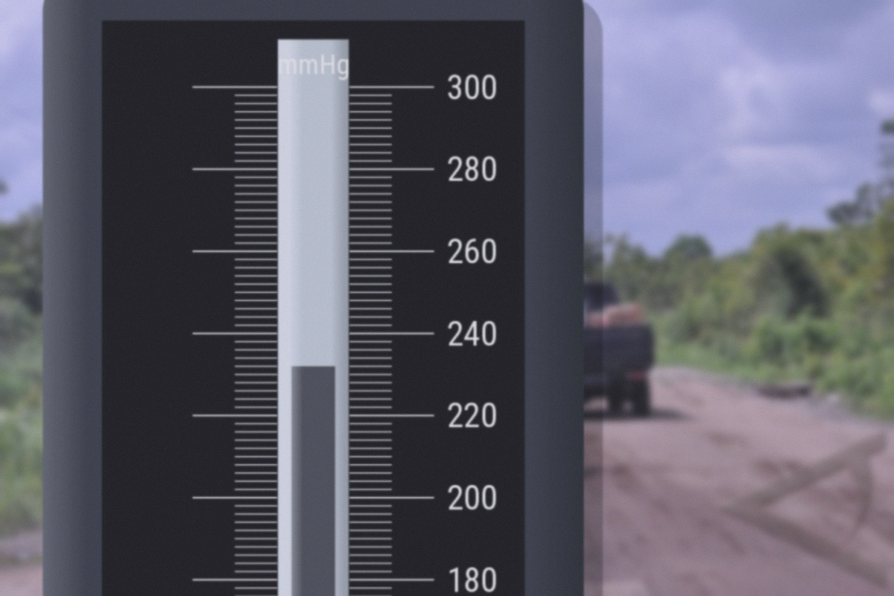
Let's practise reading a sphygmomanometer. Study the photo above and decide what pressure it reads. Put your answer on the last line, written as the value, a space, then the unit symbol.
232 mmHg
